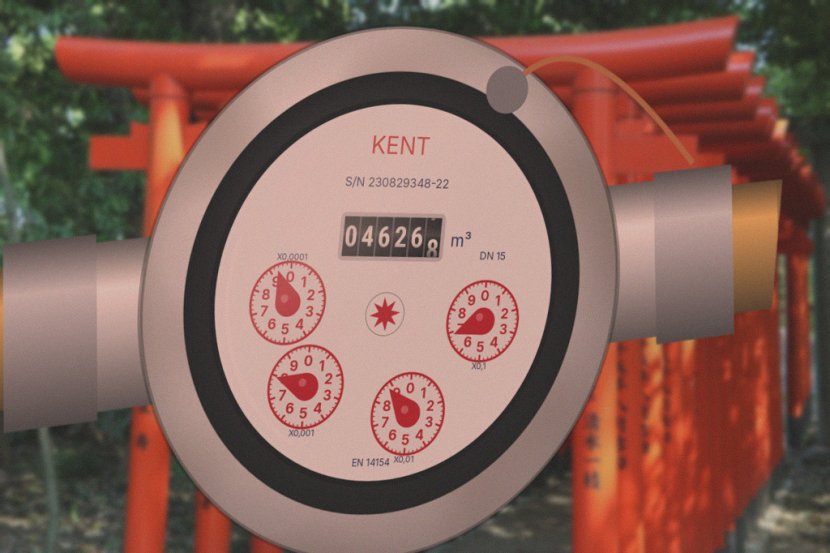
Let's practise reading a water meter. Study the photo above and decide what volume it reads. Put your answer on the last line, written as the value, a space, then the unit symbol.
46267.6879 m³
